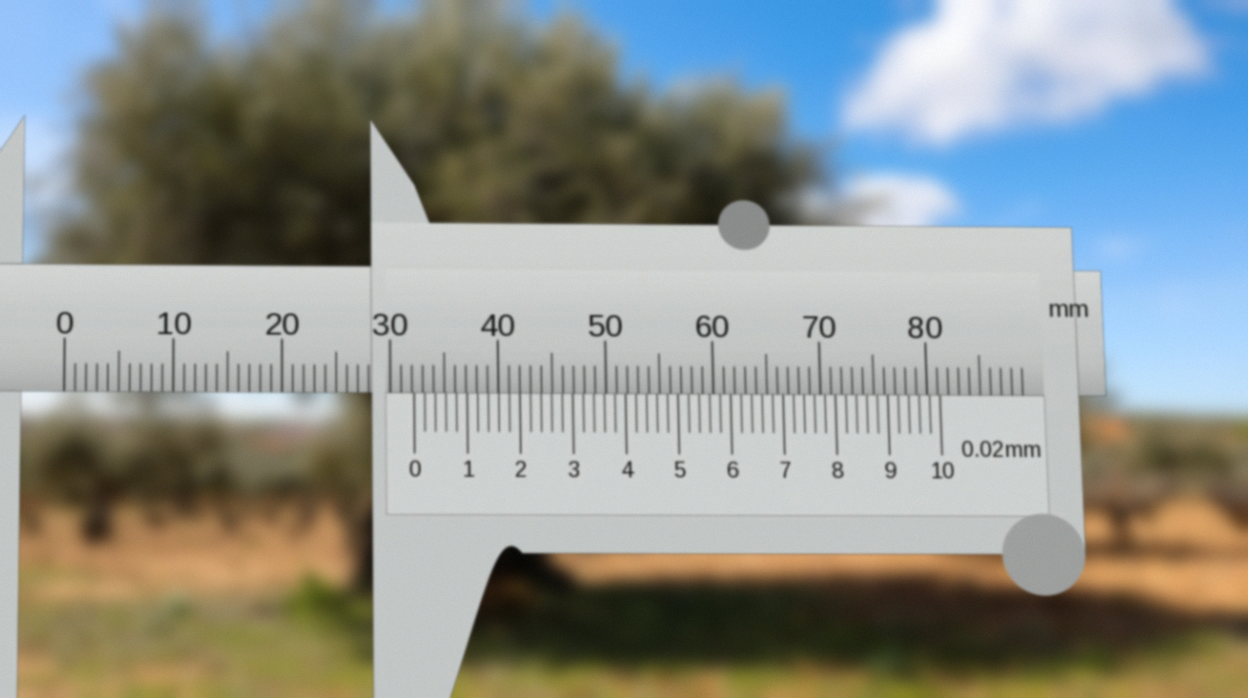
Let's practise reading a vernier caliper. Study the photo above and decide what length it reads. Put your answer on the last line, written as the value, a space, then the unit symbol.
32.2 mm
